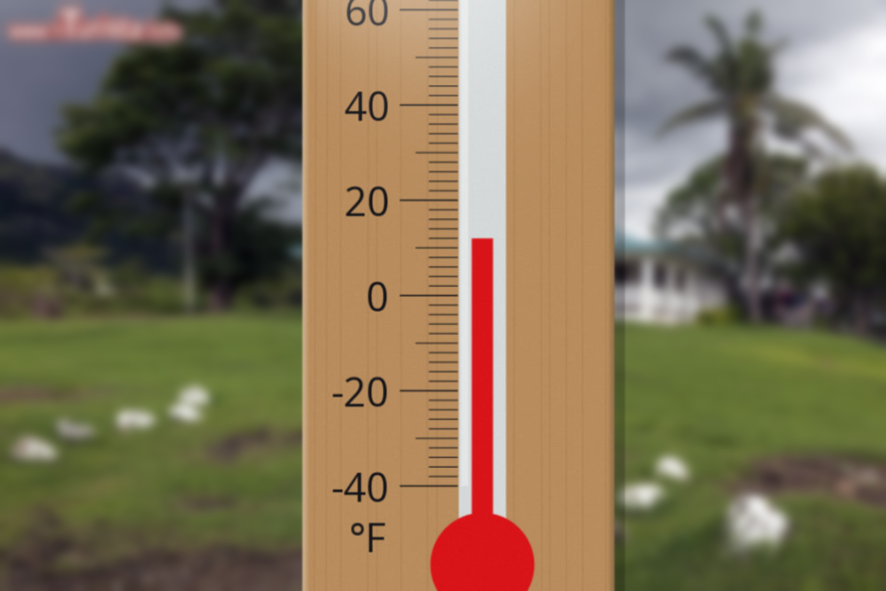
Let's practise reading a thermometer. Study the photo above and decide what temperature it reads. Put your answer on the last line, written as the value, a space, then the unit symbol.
12 °F
